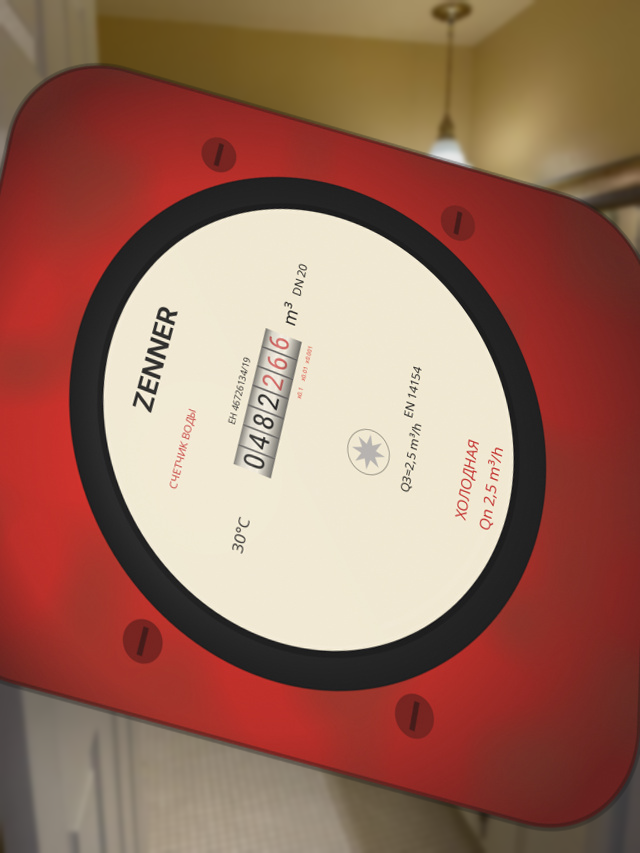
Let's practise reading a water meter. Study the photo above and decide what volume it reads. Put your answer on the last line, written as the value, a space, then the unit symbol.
482.266 m³
